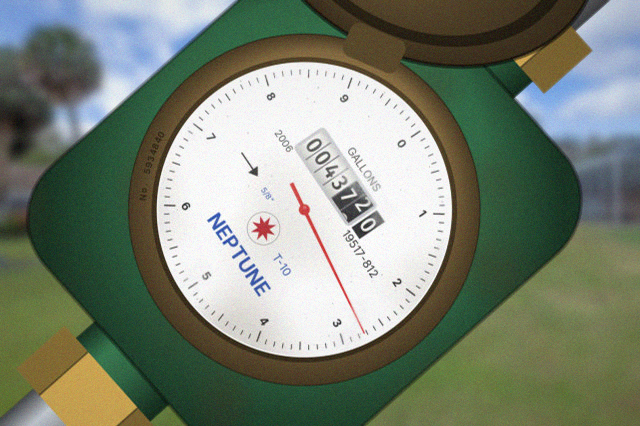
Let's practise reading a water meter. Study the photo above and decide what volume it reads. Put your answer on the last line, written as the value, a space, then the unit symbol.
43722.7 gal
